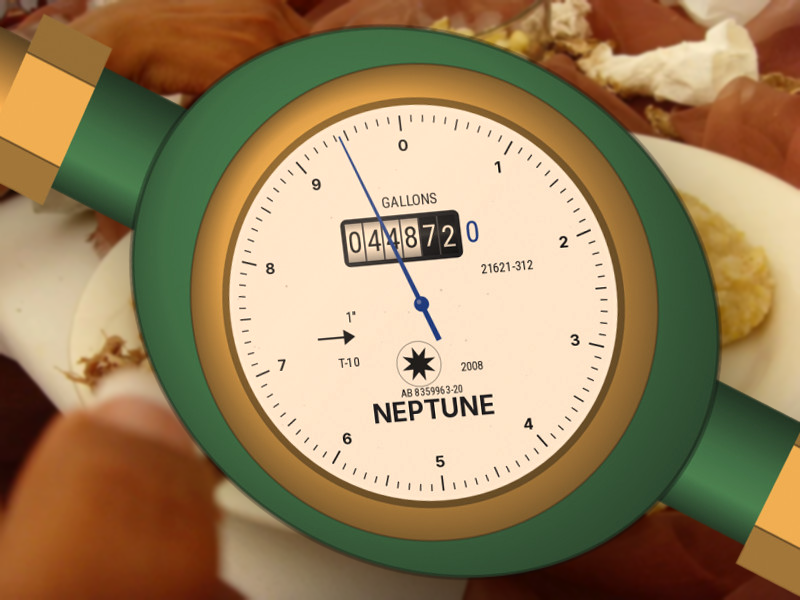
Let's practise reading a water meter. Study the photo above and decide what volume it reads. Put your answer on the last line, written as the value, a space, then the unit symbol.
448719.4 gal
